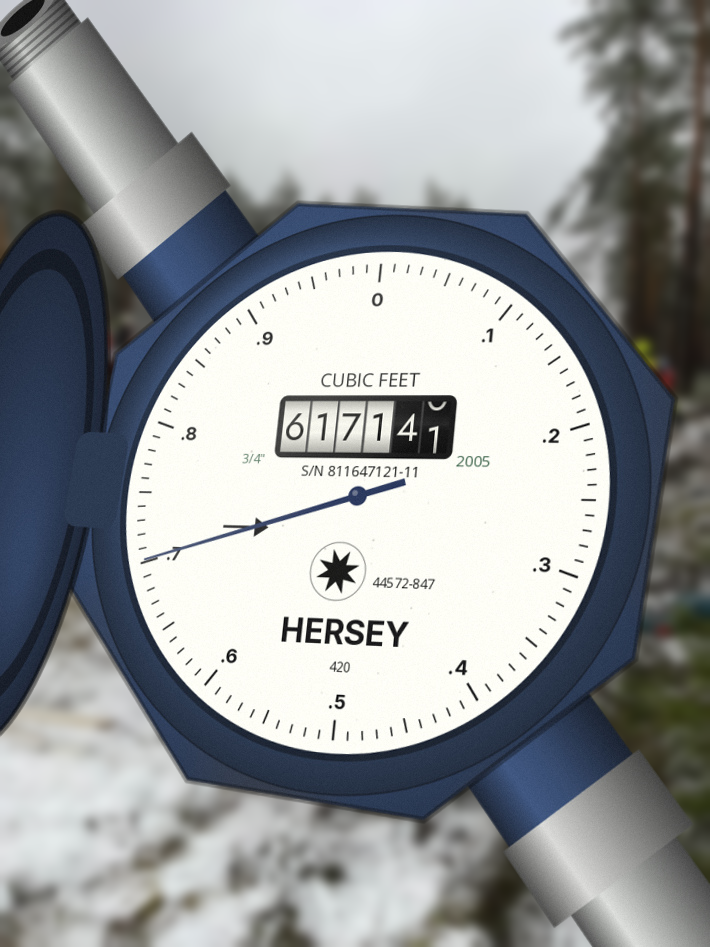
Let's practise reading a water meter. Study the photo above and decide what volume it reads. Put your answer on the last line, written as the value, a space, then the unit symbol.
617140.70 ft³
